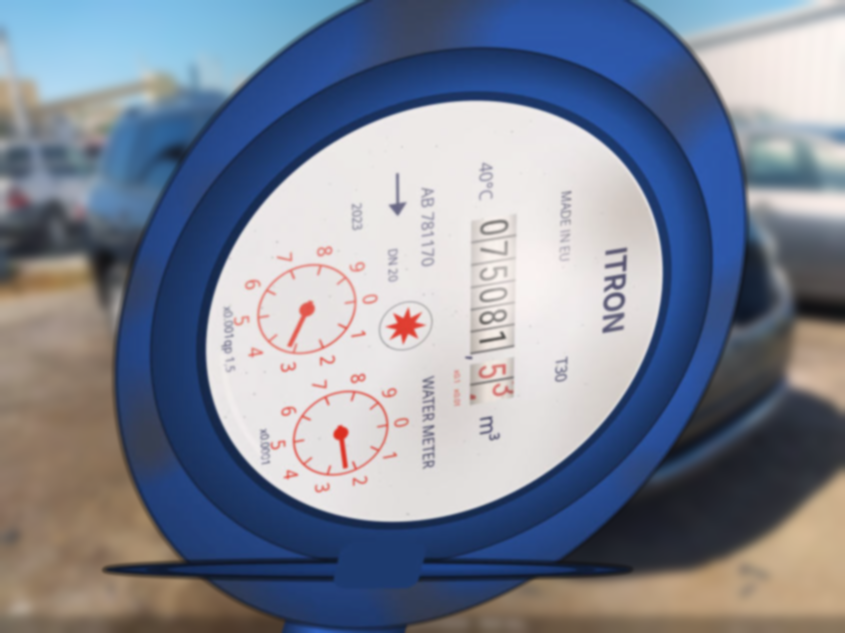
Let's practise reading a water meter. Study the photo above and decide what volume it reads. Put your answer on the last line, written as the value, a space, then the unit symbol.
75081.5332 m³
